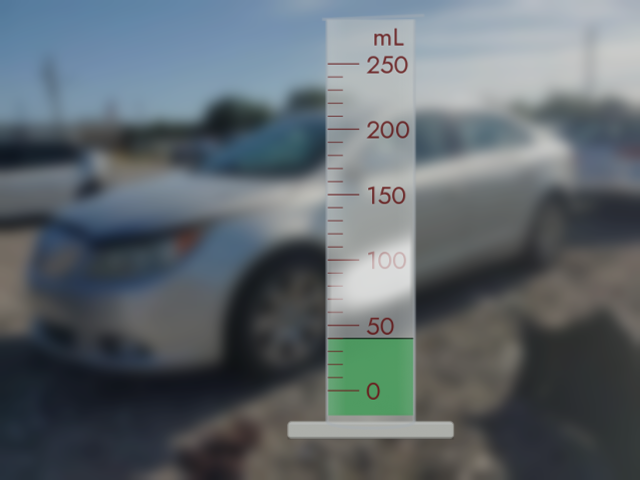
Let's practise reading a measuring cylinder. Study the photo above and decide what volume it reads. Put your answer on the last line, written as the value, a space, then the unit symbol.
40 mL
